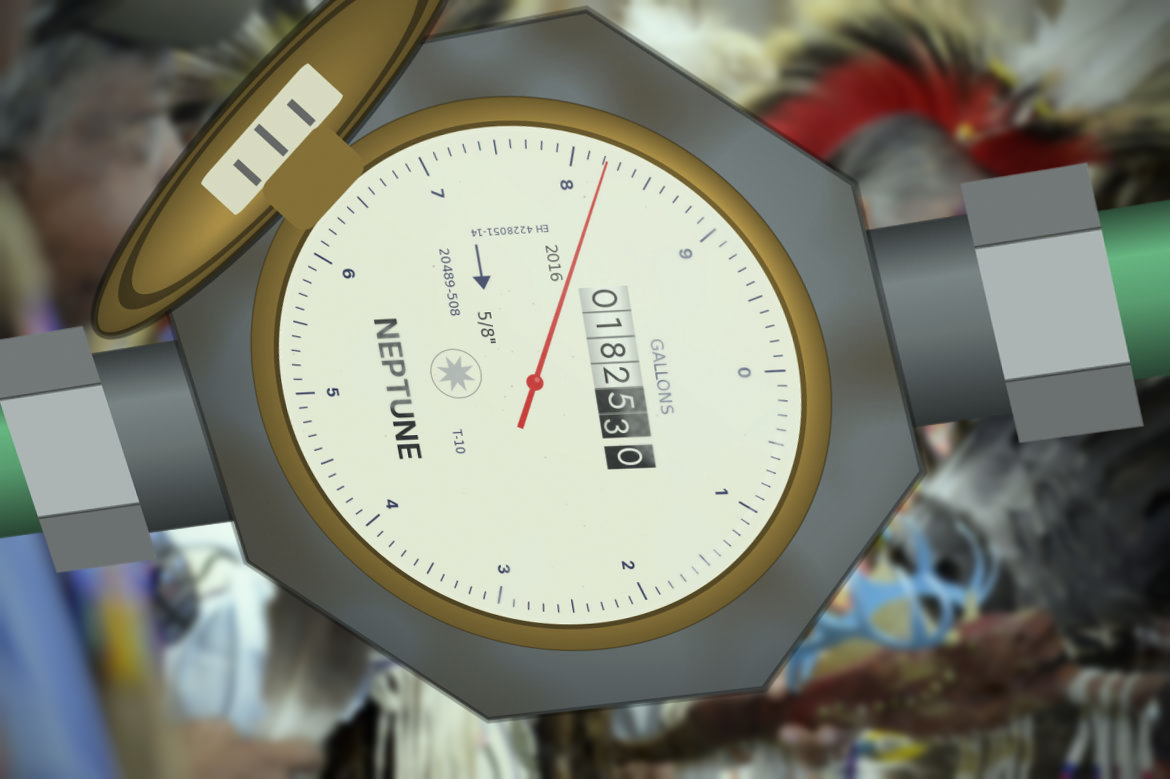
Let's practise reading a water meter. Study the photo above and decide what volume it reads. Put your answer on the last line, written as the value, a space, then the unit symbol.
182528.2 gal
